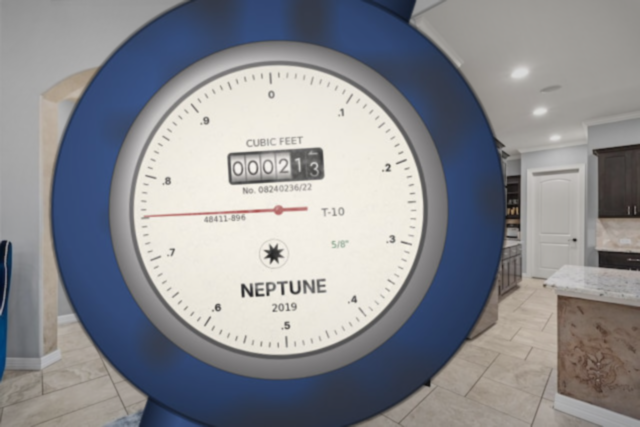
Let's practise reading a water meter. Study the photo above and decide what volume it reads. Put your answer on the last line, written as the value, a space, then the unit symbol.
212.75 ft³
